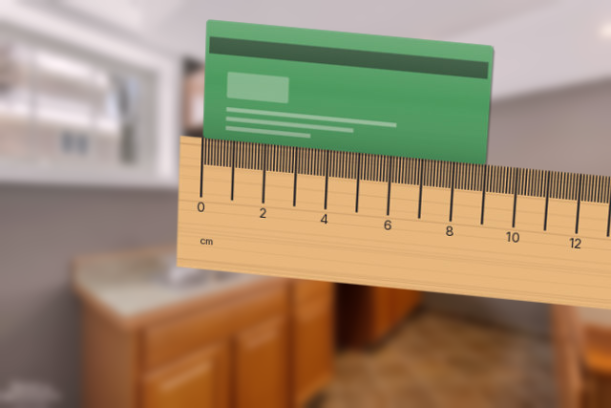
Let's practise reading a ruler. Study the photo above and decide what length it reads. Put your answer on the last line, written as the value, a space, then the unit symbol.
9 cm
